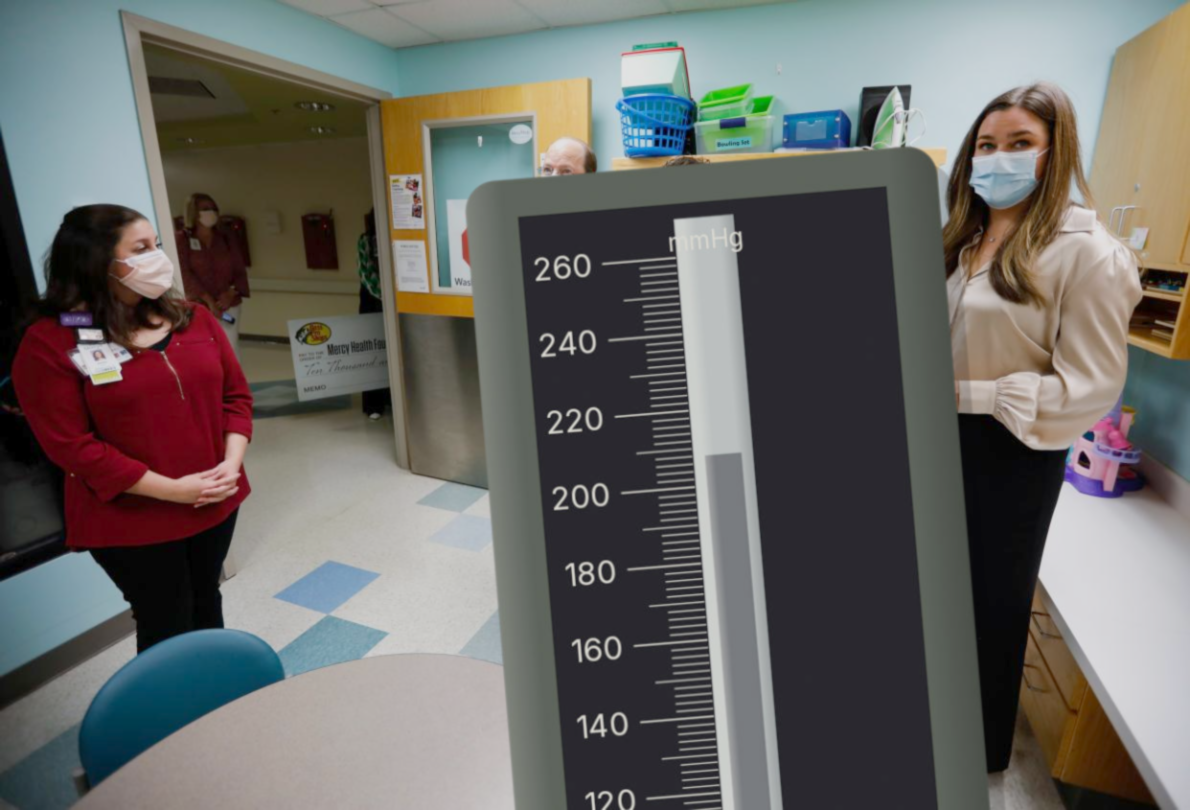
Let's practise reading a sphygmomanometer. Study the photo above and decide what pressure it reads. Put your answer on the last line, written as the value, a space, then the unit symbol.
208 mmHg
